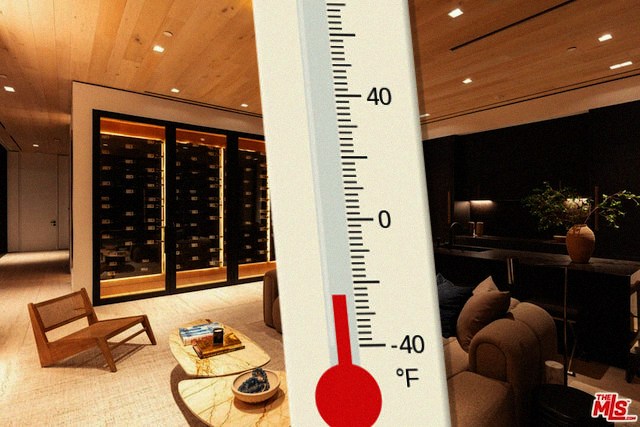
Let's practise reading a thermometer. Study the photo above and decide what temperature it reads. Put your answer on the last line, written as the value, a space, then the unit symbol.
-24 °F
